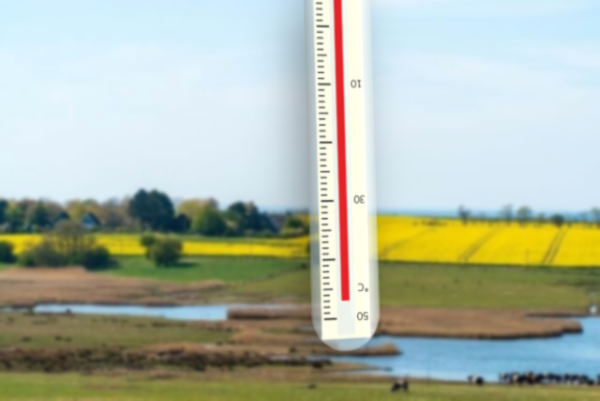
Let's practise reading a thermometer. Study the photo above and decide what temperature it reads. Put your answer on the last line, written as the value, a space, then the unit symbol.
47 °C
